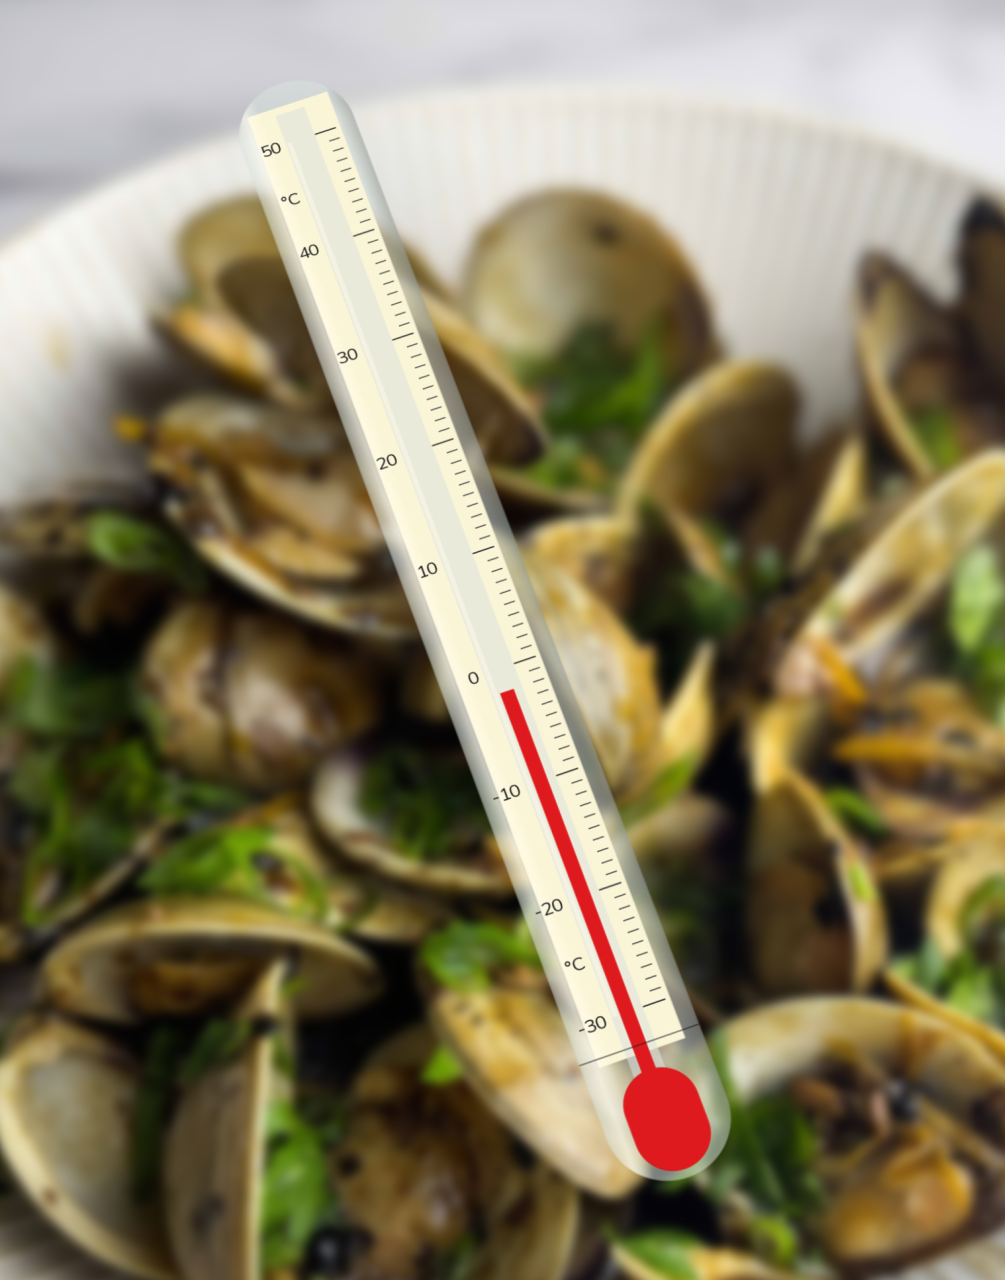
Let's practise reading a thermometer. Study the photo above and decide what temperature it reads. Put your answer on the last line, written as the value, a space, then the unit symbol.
-2 °C
